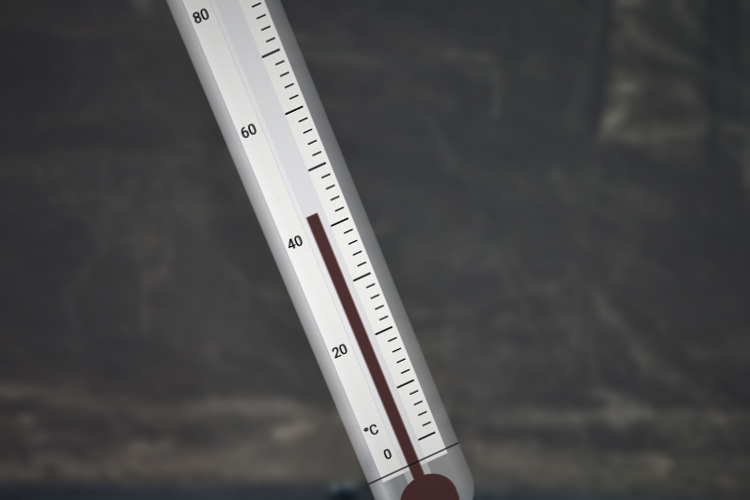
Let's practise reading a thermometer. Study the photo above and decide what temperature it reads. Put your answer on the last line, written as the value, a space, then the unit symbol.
43 °C
